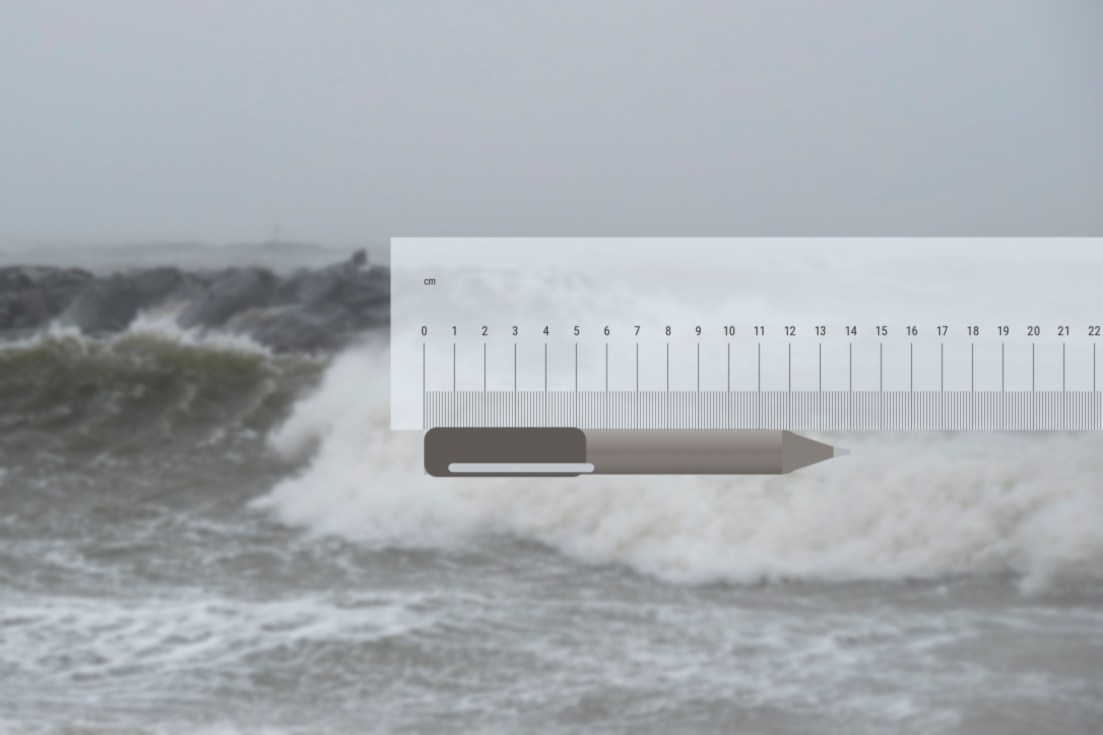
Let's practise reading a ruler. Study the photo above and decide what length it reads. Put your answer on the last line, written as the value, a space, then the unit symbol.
14 cm
